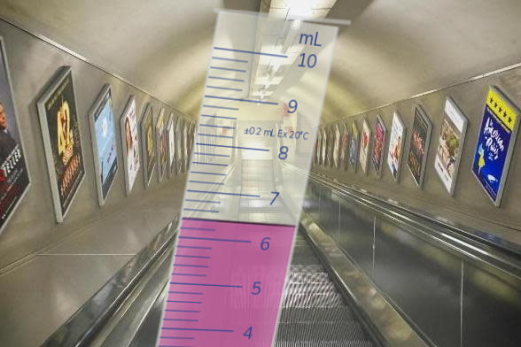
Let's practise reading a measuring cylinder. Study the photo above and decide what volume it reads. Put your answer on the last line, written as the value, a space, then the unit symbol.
6.4 mL
